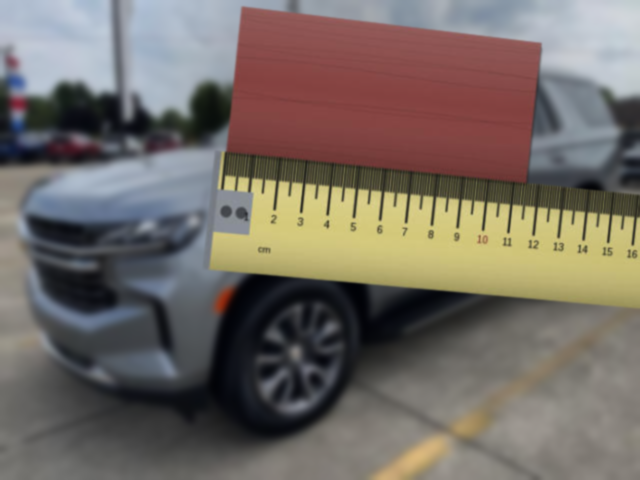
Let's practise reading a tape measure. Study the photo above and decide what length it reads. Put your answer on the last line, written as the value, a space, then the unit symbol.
11.5 cm
